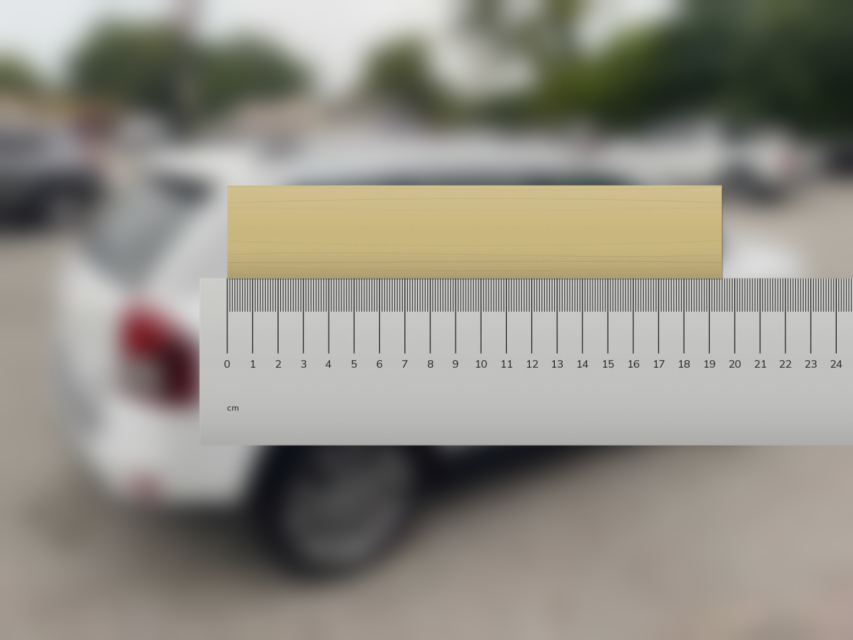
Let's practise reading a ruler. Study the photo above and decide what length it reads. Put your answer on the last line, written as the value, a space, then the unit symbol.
19.5 cm
